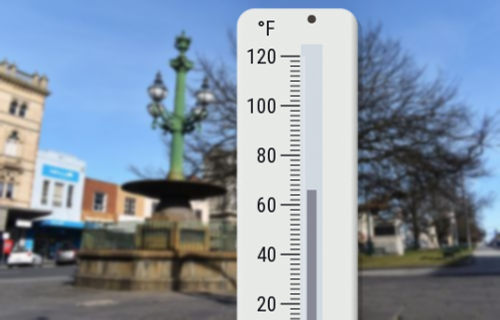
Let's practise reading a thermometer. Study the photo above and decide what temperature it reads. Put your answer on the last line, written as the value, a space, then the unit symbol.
66 °F
